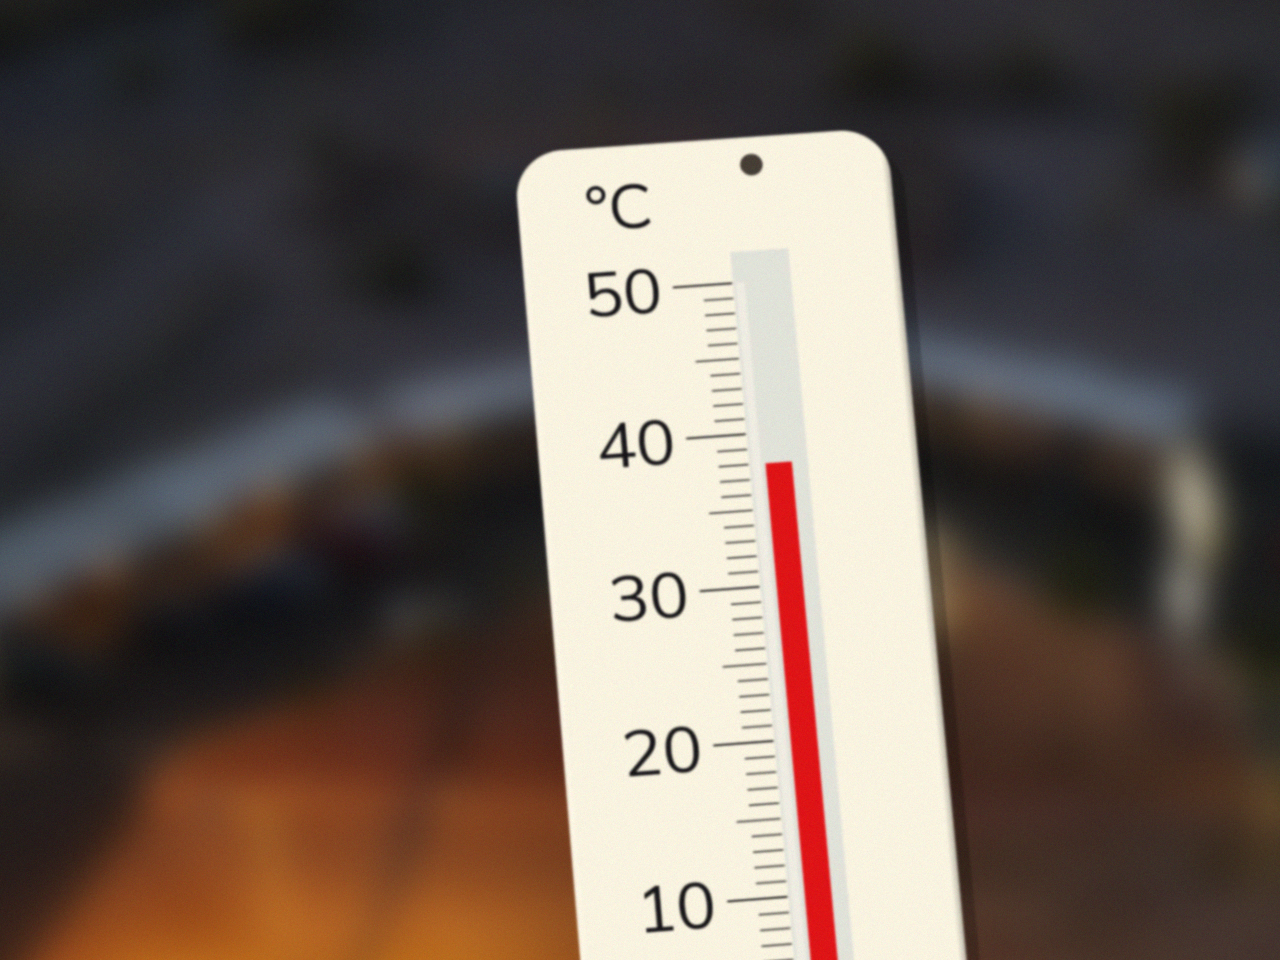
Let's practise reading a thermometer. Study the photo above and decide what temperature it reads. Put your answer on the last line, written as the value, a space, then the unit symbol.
38 °C
